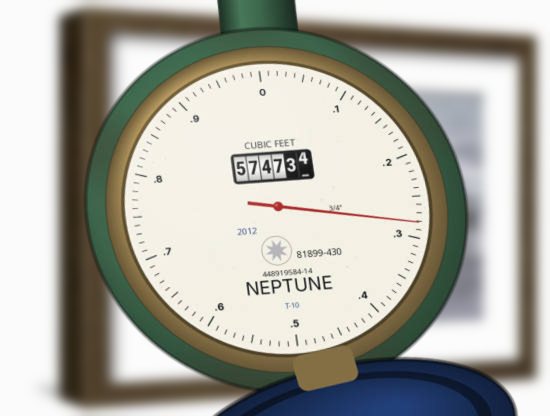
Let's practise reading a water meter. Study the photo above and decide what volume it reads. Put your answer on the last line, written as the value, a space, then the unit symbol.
574734.28 ft³
